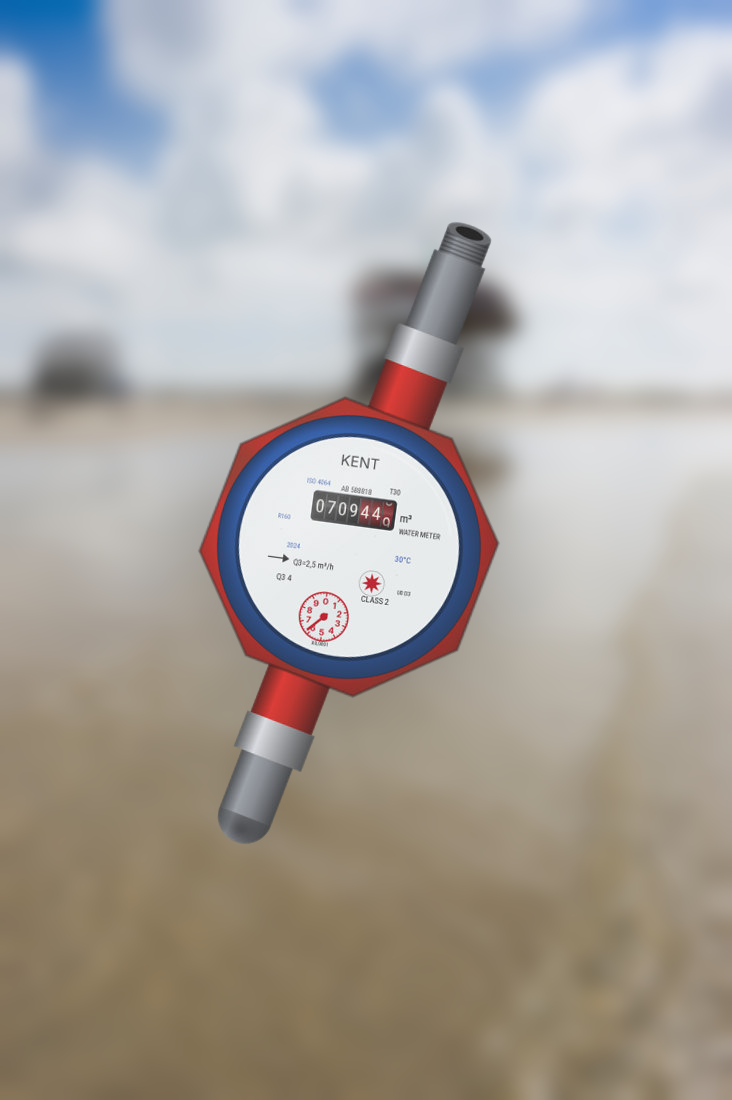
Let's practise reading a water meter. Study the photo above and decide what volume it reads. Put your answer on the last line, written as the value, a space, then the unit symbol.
709.4486 m³
